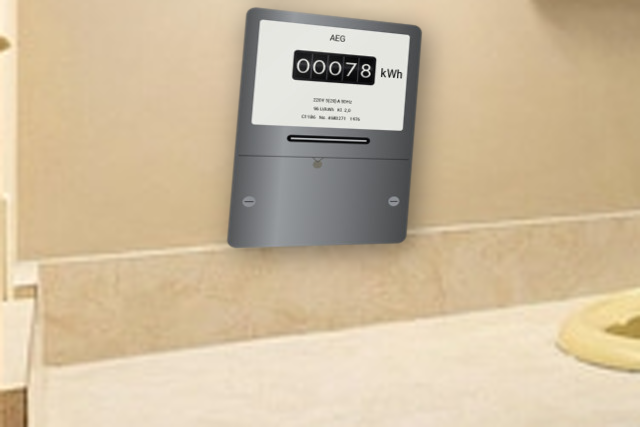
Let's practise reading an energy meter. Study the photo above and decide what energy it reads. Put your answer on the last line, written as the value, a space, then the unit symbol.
78 kWh
